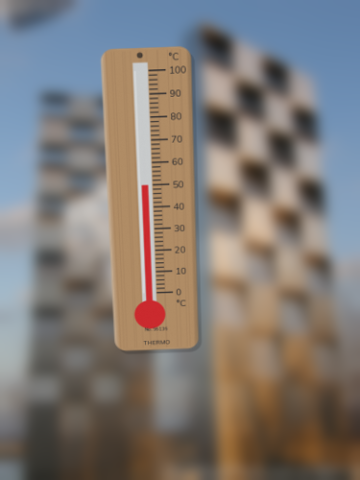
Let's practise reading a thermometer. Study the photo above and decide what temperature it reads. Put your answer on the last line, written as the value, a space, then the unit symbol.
50 °C
